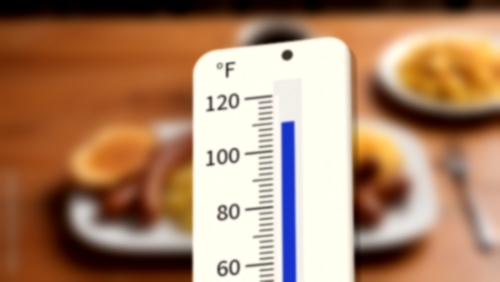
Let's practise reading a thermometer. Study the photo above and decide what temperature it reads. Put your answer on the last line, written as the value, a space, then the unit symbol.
110 °F
